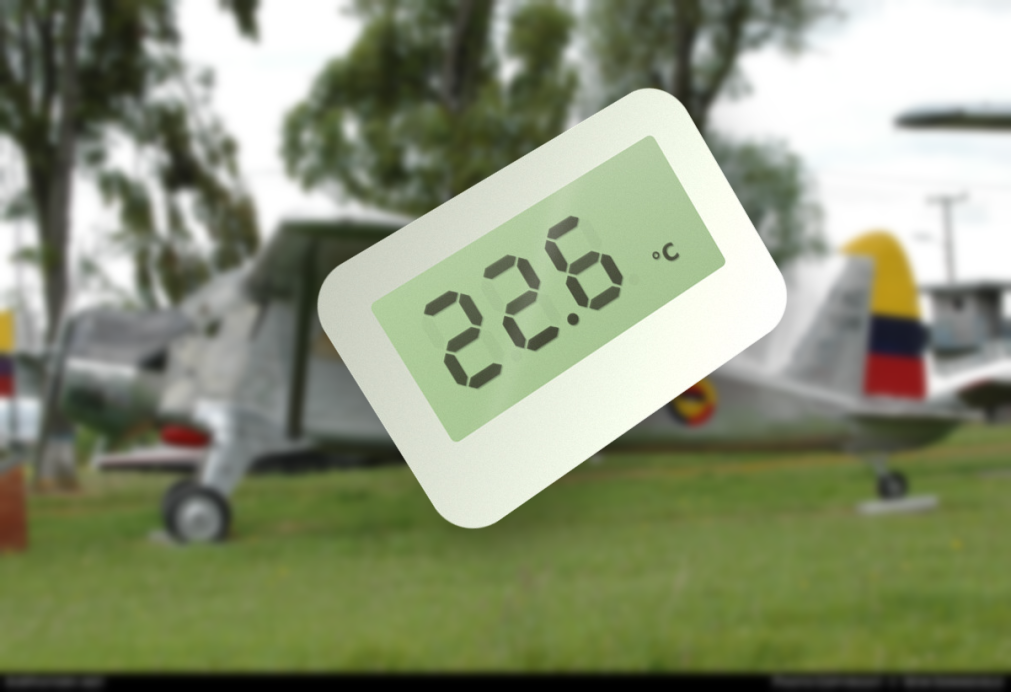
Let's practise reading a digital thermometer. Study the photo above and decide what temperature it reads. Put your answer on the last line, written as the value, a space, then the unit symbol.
22.6 °C
